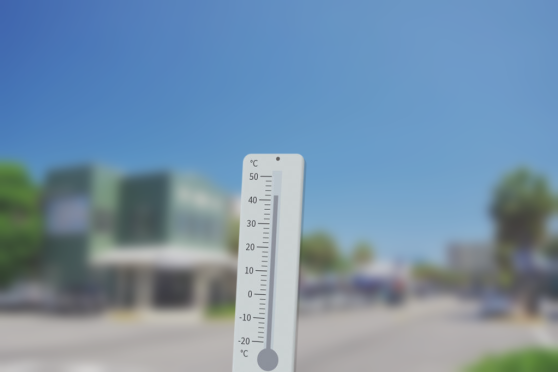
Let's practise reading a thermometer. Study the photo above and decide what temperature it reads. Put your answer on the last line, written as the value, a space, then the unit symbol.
42 °C
